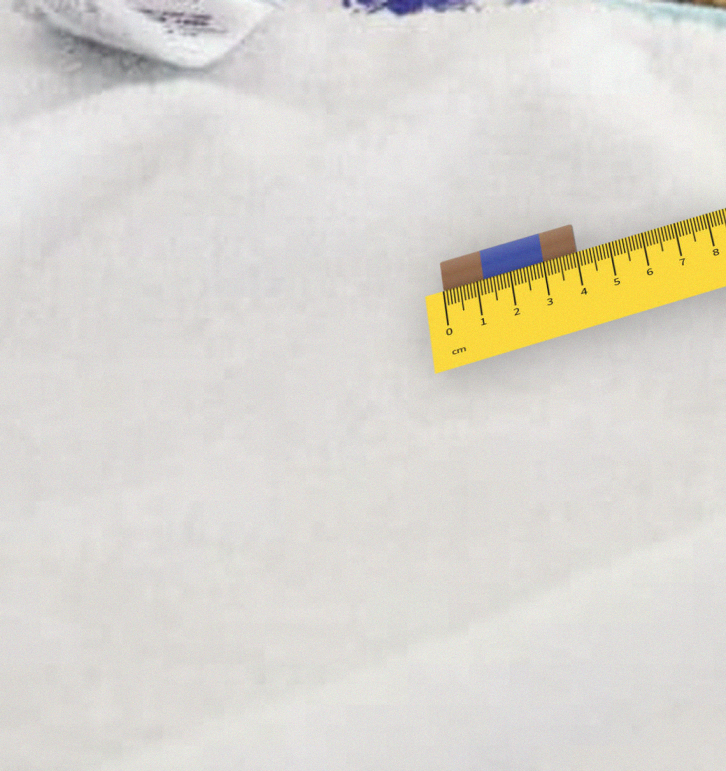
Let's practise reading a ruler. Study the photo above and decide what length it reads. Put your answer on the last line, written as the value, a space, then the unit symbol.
4 cm
